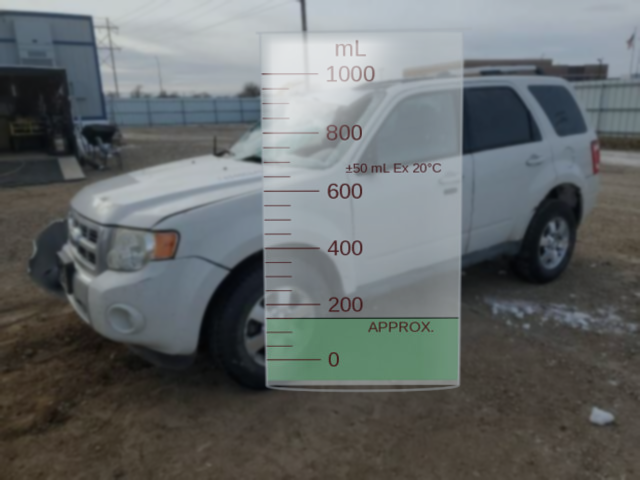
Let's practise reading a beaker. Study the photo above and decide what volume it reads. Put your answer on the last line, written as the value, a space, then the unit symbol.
150 mL
